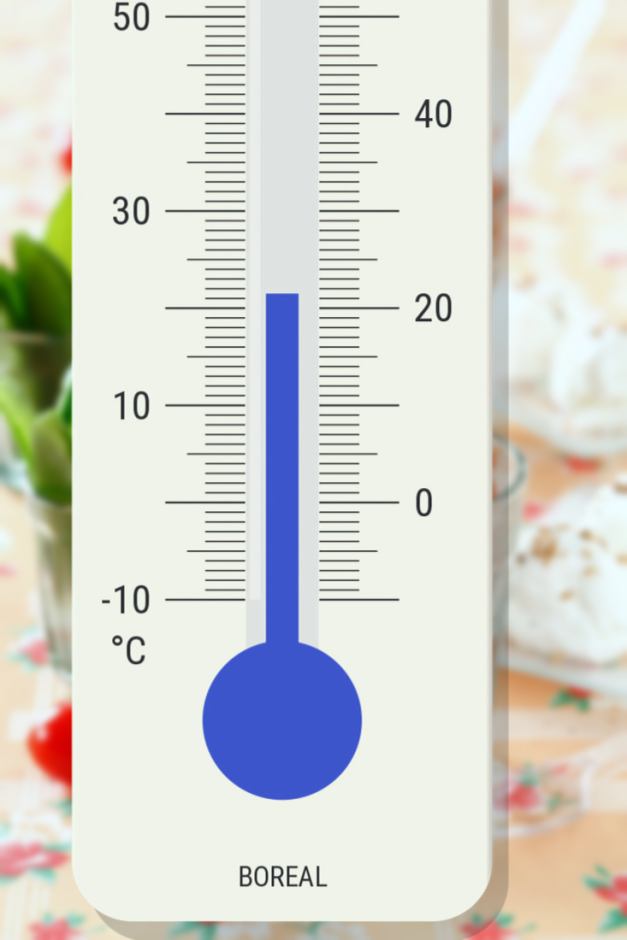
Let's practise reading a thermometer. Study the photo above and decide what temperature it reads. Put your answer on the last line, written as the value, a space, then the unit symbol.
21.5 °C
